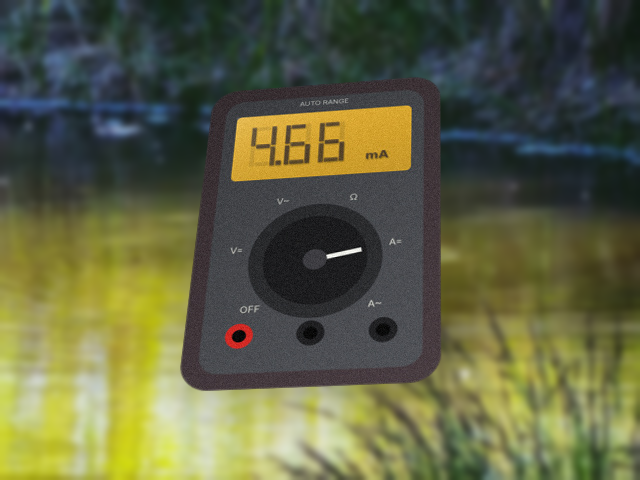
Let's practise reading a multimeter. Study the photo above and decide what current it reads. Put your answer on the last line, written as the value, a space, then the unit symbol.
4.66 mA
